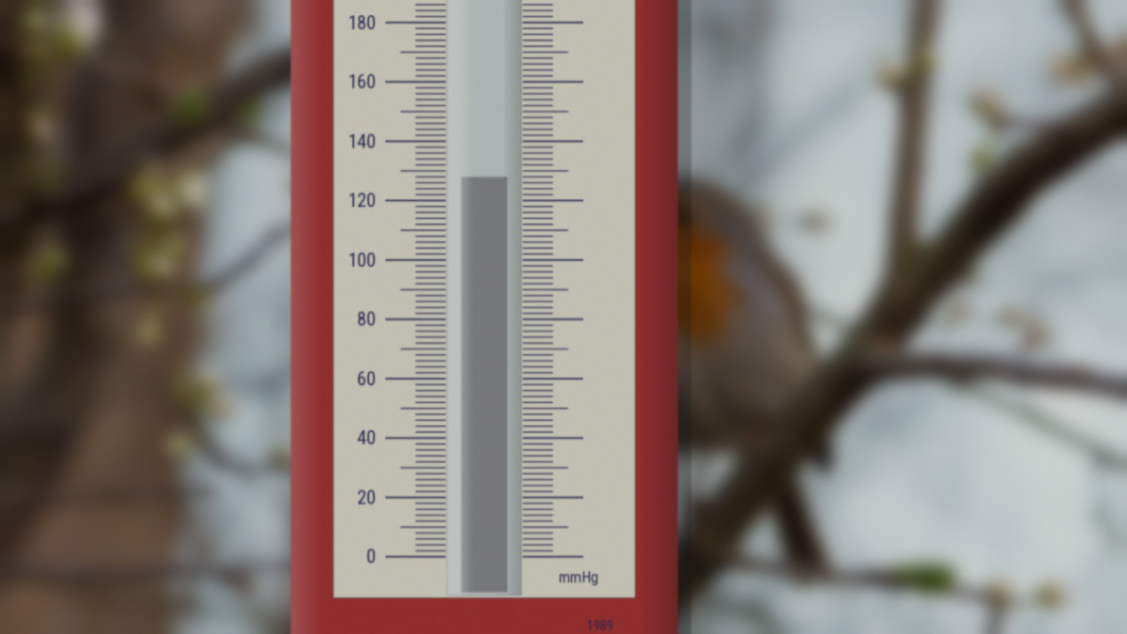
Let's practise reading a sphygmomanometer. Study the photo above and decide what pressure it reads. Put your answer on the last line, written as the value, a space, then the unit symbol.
128 mmHg
